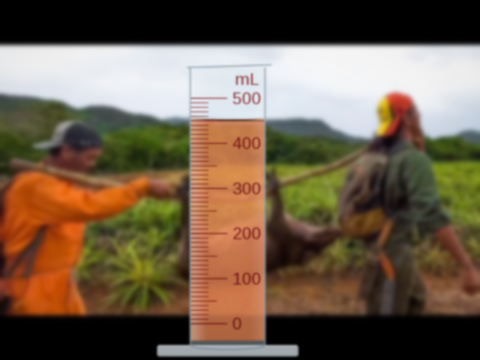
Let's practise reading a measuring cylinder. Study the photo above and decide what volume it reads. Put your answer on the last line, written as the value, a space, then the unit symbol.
450 mL
